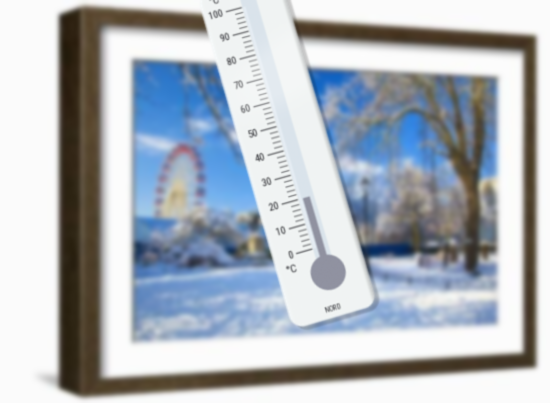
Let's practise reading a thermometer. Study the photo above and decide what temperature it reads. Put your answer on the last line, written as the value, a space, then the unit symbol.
20 °C
